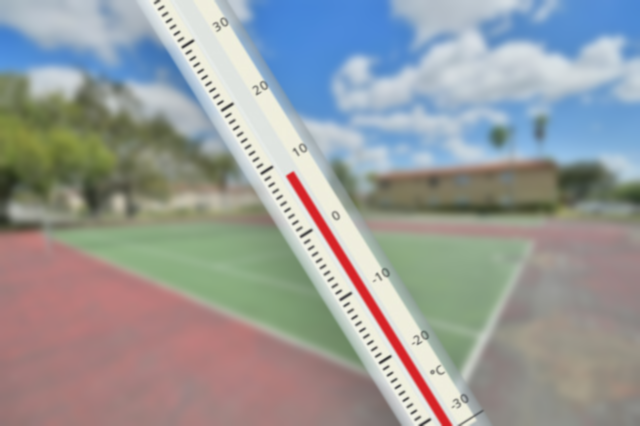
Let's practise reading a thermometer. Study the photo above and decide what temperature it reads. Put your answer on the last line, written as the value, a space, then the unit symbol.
8 °C
